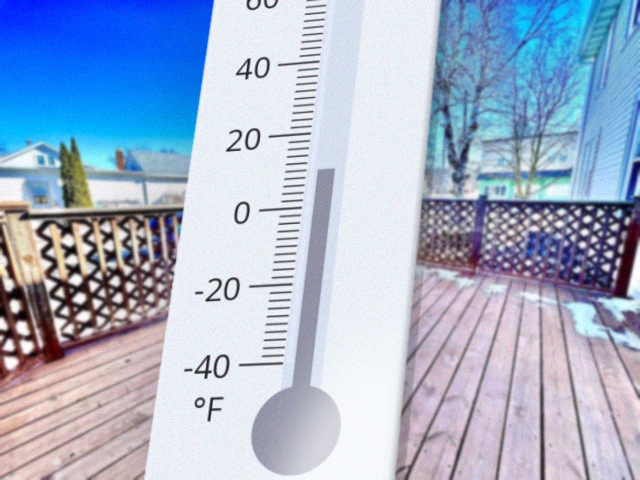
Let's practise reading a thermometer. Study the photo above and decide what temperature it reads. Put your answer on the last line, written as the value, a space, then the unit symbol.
10 °F
